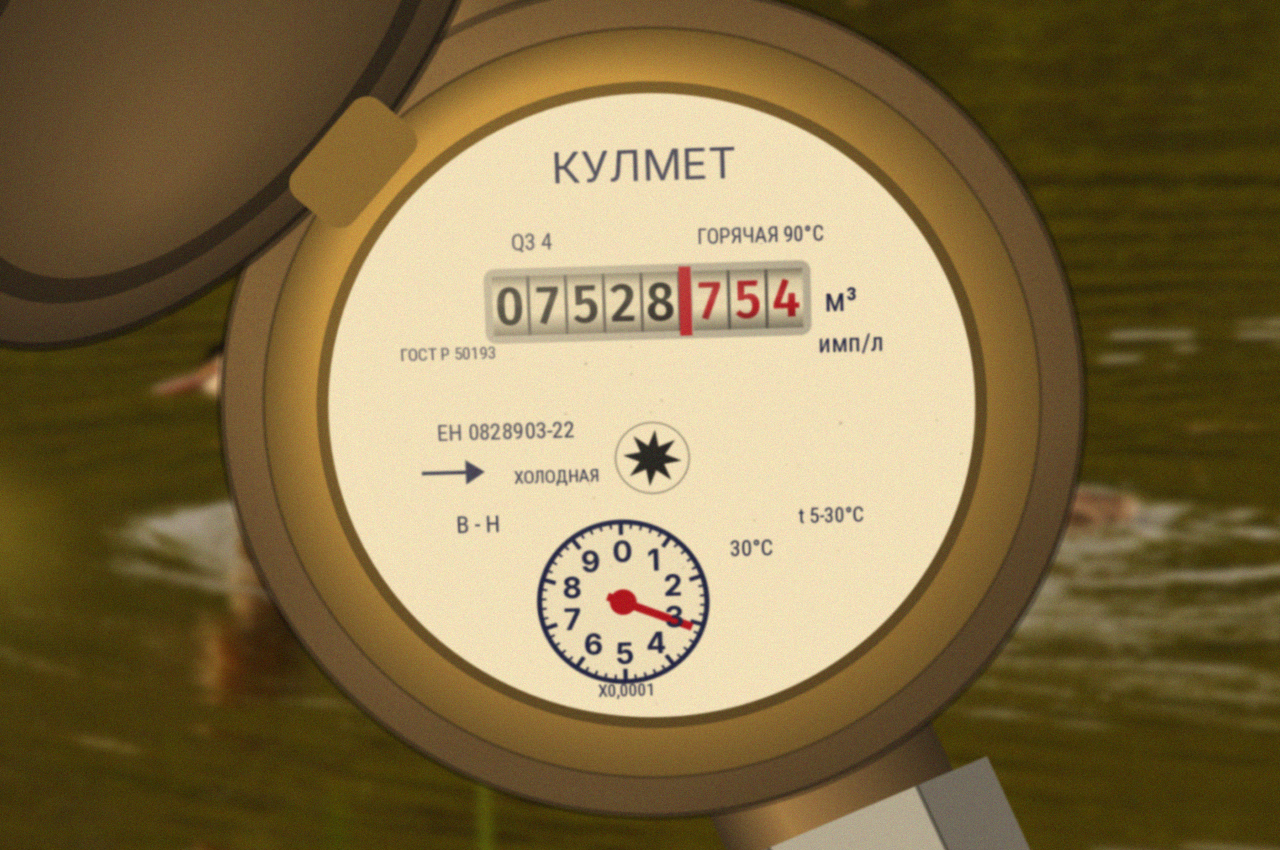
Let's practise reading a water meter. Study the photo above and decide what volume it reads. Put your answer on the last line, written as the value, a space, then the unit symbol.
7528.7543 m³
